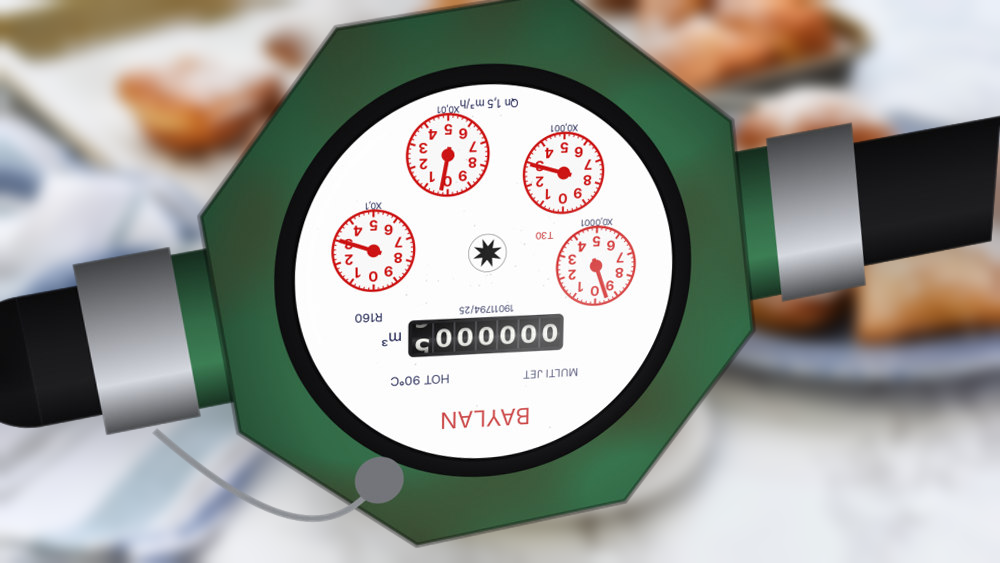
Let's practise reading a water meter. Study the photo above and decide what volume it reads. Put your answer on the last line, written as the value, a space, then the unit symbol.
5.3029 m³
